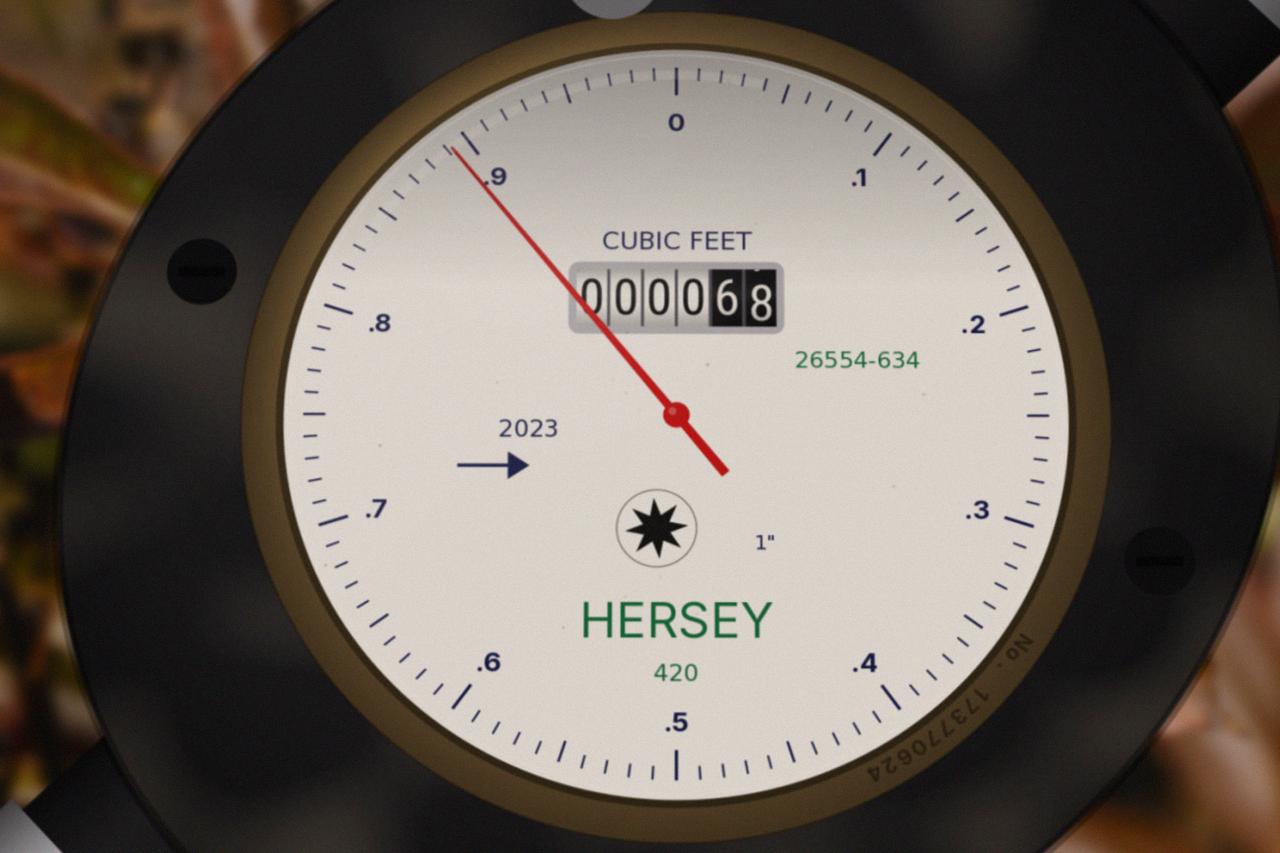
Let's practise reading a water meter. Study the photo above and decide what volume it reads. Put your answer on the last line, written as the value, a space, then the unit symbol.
67.89 ft³
